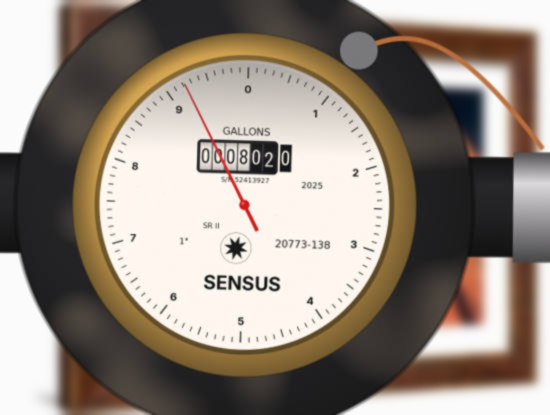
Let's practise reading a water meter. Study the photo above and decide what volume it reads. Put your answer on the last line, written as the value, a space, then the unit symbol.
8019.2 gal
